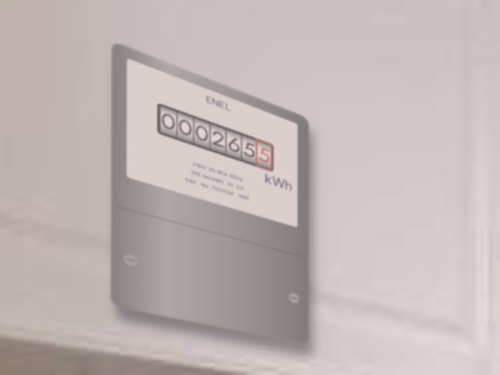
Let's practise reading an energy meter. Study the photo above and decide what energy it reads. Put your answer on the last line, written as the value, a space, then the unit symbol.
265.5 kWh
